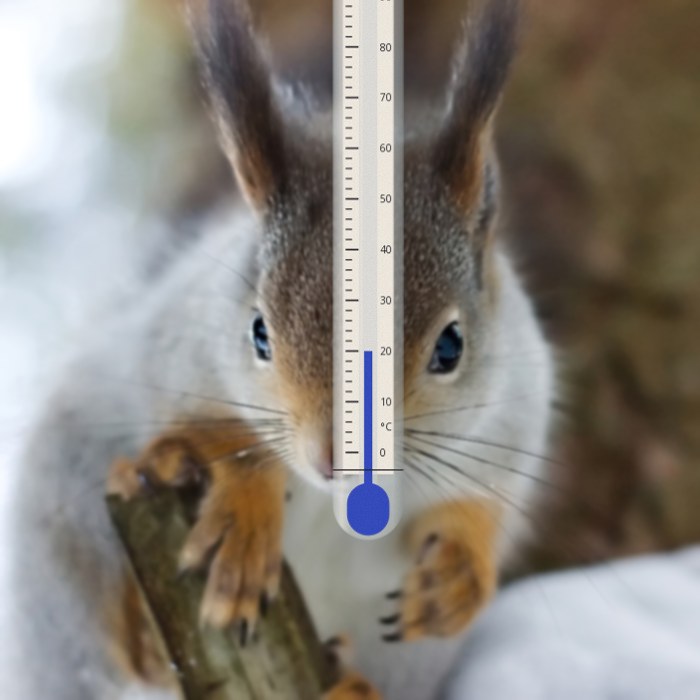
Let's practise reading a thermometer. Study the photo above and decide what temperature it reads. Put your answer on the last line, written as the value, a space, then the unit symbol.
20 °C
